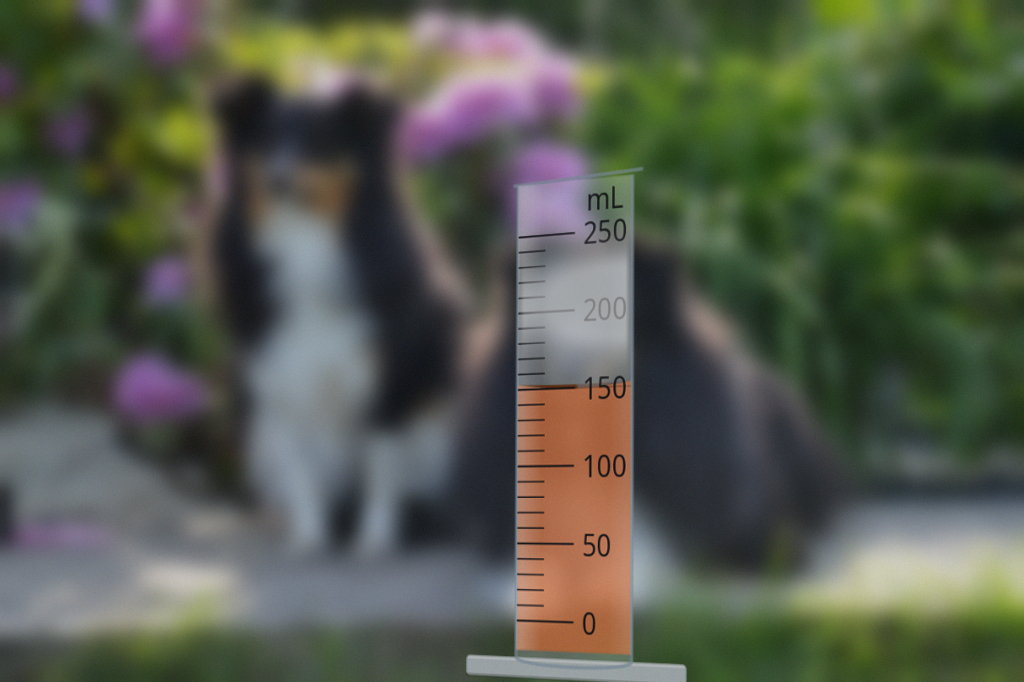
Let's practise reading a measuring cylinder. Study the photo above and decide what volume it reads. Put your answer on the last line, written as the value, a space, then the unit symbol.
150 mL
